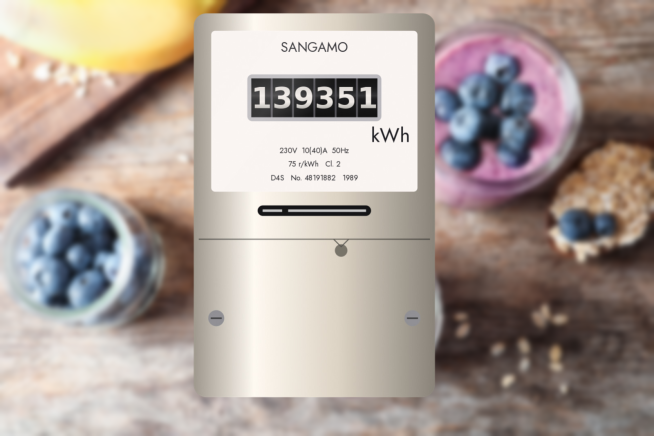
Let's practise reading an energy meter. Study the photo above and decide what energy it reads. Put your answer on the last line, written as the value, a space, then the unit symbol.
139351 kWh
